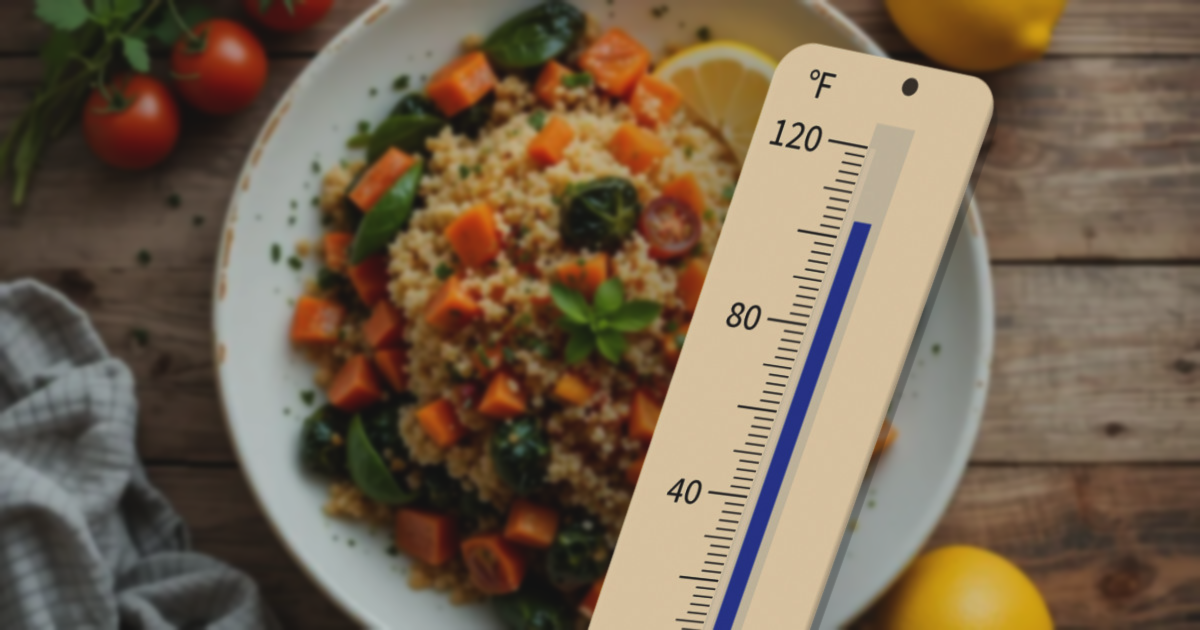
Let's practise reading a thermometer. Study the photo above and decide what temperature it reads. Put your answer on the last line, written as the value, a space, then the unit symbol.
104 °F
